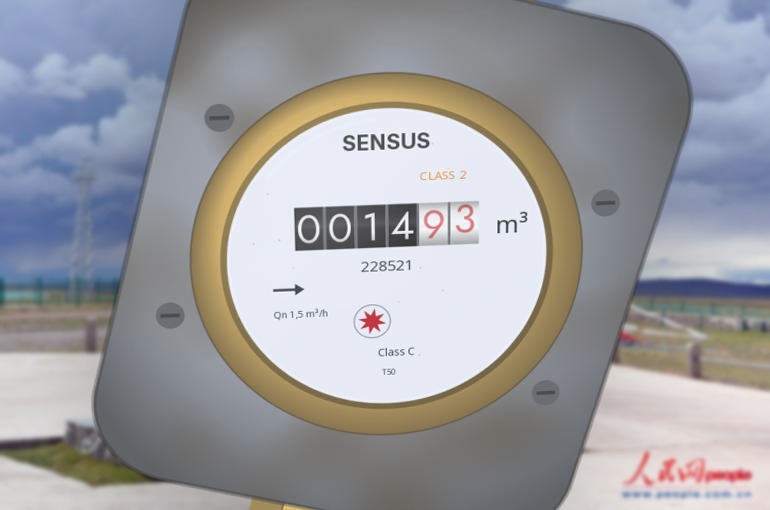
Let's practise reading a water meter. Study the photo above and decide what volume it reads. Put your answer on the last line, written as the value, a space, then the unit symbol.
14.93 m³
